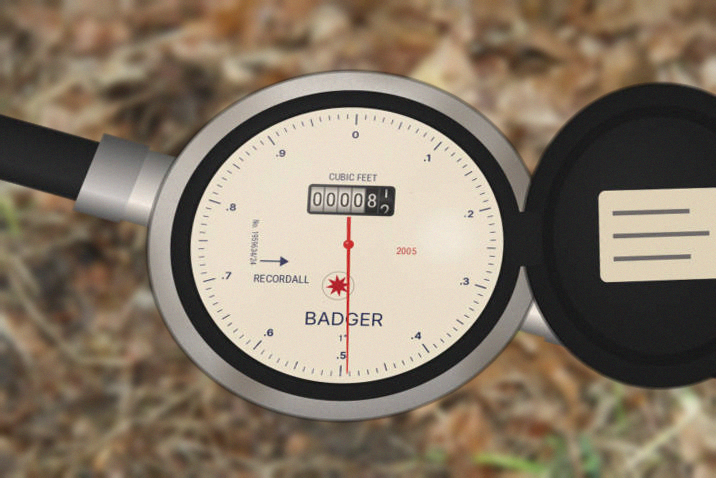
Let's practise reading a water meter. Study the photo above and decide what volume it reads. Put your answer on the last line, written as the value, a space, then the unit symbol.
81.49 ft³
